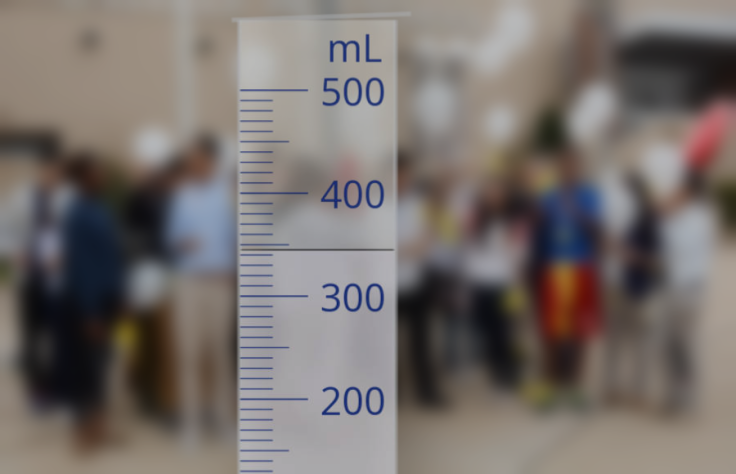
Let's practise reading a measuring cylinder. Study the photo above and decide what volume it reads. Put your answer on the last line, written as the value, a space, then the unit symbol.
345 mL
